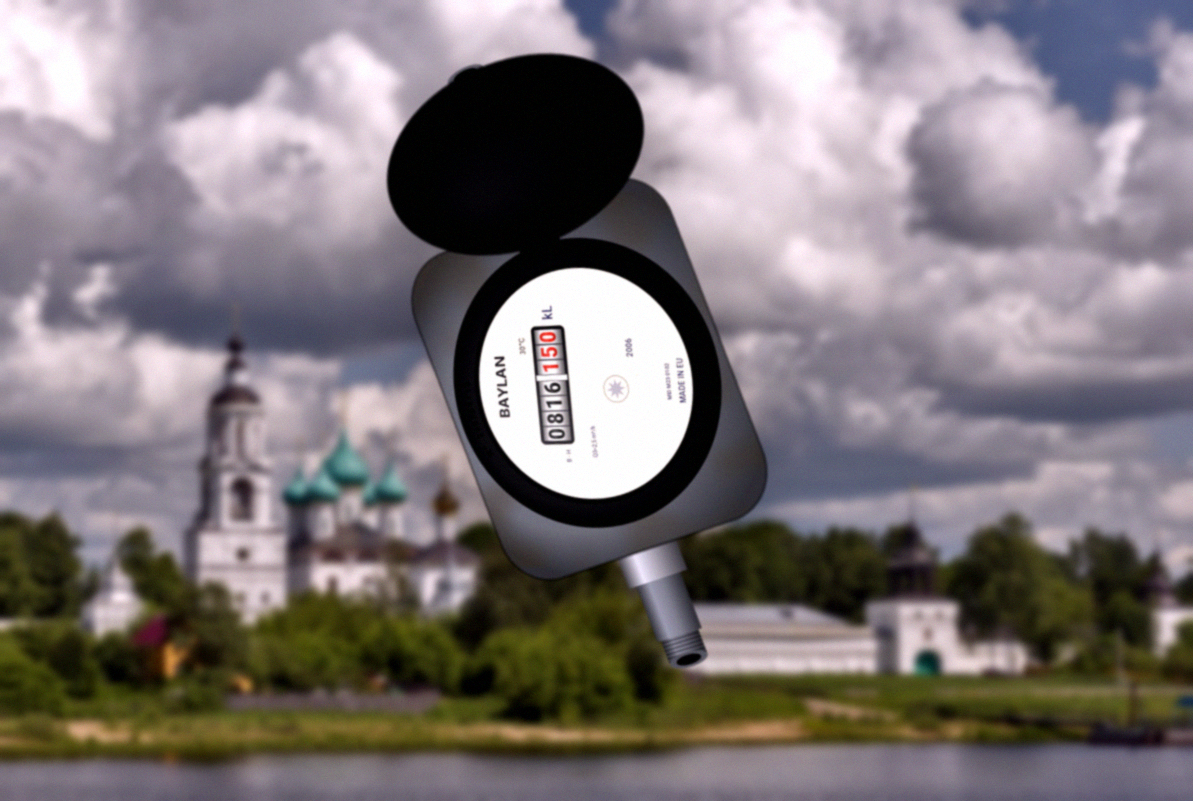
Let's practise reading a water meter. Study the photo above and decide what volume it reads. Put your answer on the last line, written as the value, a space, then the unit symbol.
816.150 kL
